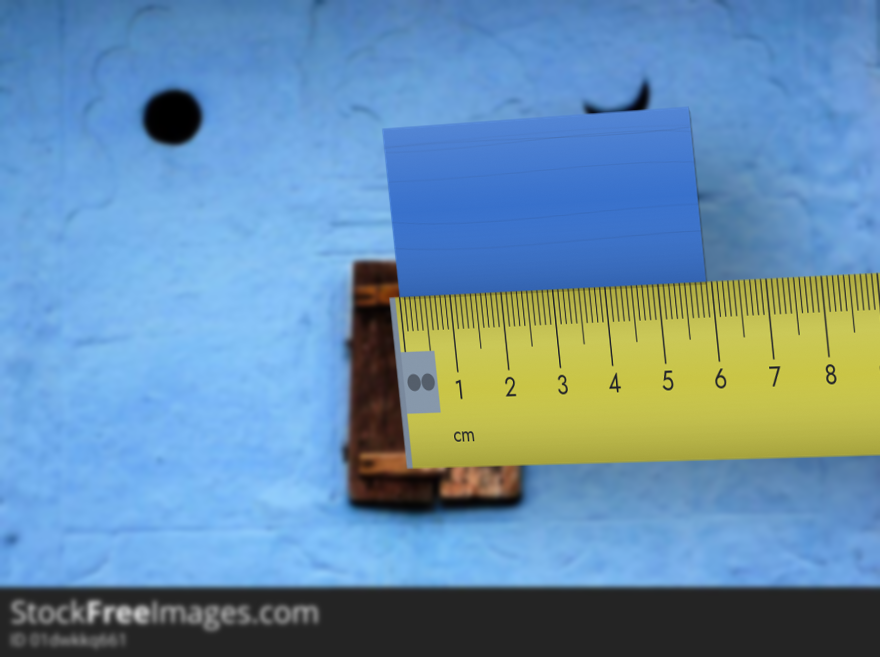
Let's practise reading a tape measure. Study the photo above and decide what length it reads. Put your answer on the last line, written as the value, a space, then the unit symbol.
5.9 cm
